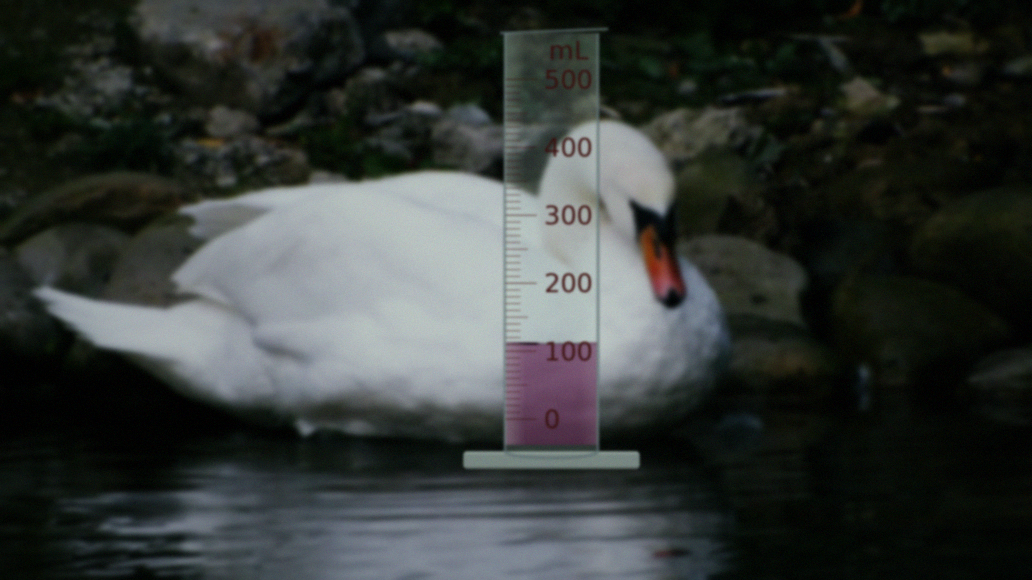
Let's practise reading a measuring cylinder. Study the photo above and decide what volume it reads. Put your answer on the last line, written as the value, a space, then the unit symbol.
110 mL
